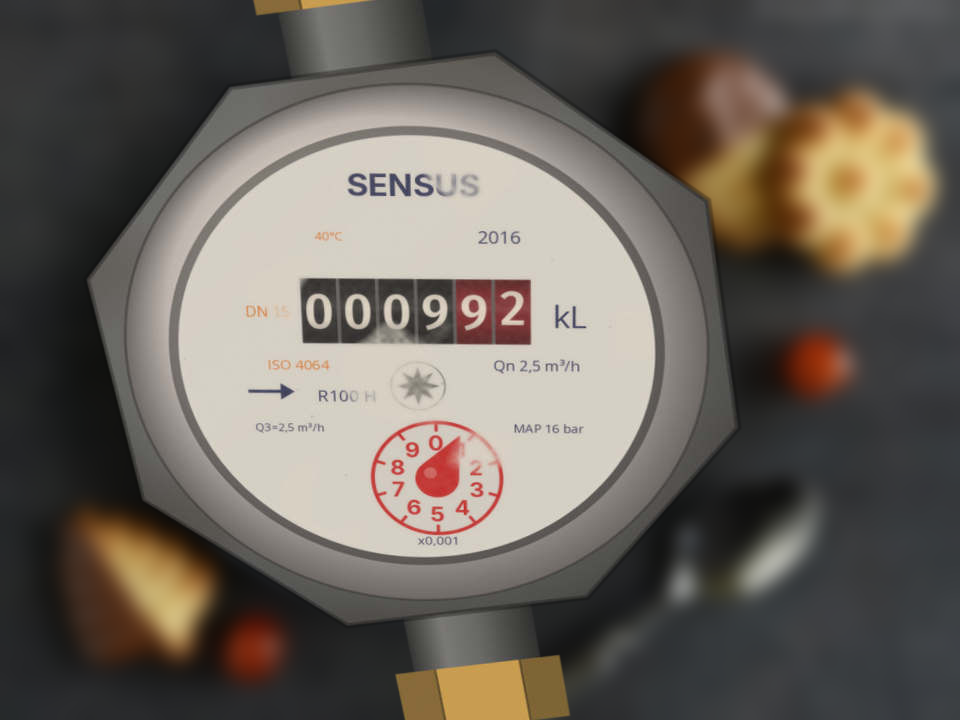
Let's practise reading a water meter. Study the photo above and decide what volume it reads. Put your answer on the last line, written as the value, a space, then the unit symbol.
9.920 kL
